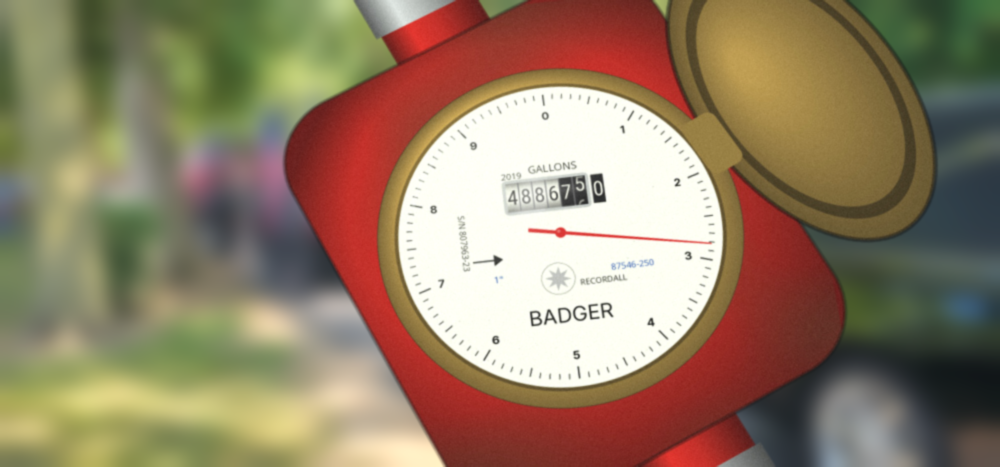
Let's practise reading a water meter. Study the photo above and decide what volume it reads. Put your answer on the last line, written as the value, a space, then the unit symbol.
4886752.8 gal
